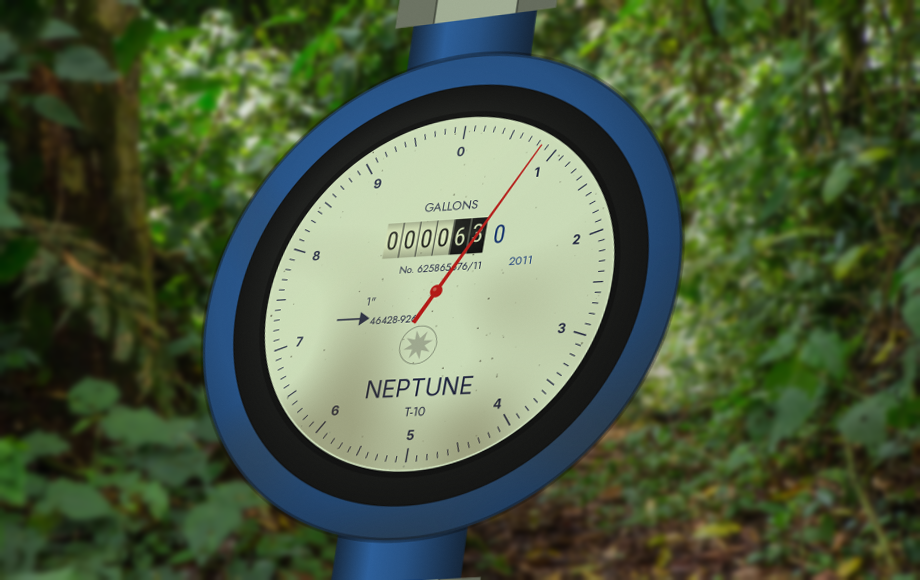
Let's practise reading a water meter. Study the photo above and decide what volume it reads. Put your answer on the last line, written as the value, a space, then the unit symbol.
630.8 gal
